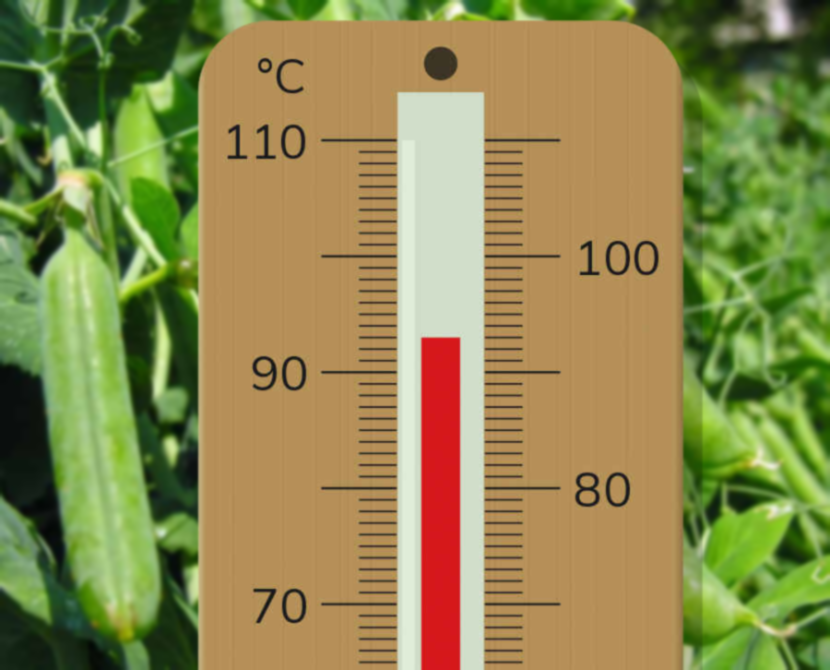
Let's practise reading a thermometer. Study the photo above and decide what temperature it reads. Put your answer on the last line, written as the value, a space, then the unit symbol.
93 °C
